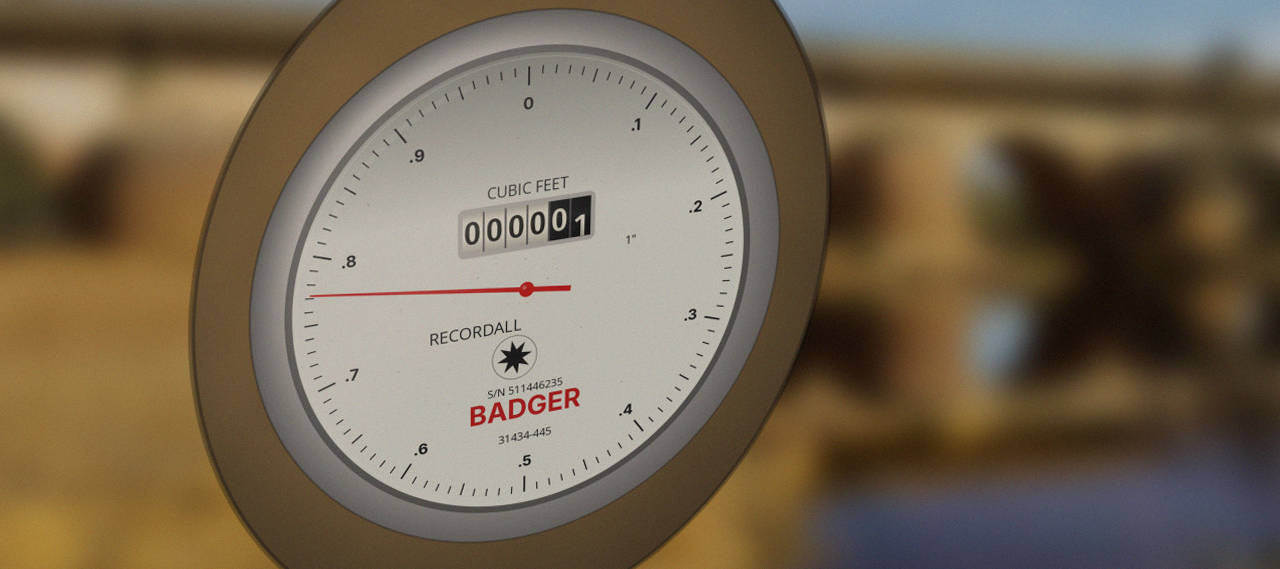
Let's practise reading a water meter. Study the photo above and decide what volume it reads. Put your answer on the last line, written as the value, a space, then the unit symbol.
0.77 ft³
